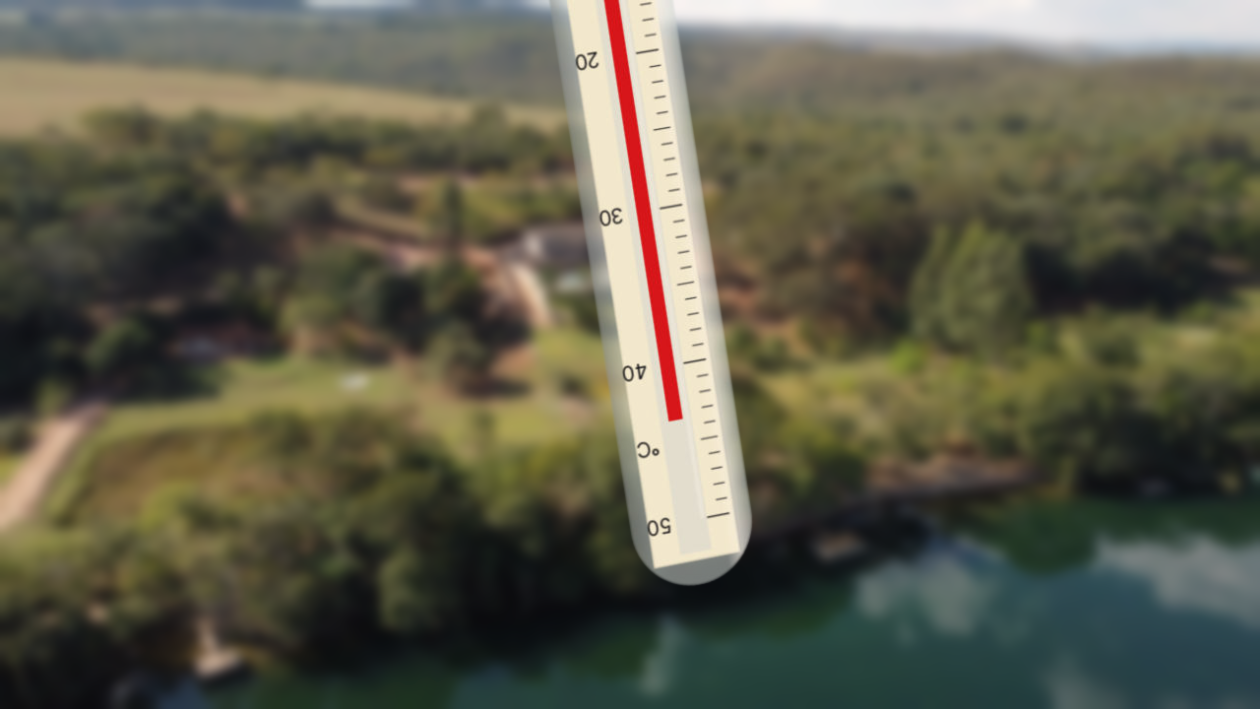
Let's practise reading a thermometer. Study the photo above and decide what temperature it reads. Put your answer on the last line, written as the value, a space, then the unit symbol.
43.5 °C
